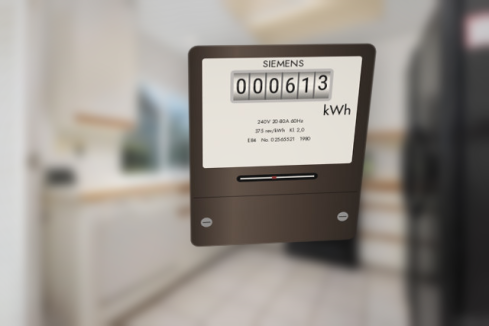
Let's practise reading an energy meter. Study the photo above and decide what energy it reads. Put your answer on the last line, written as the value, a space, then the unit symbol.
613 kWh
